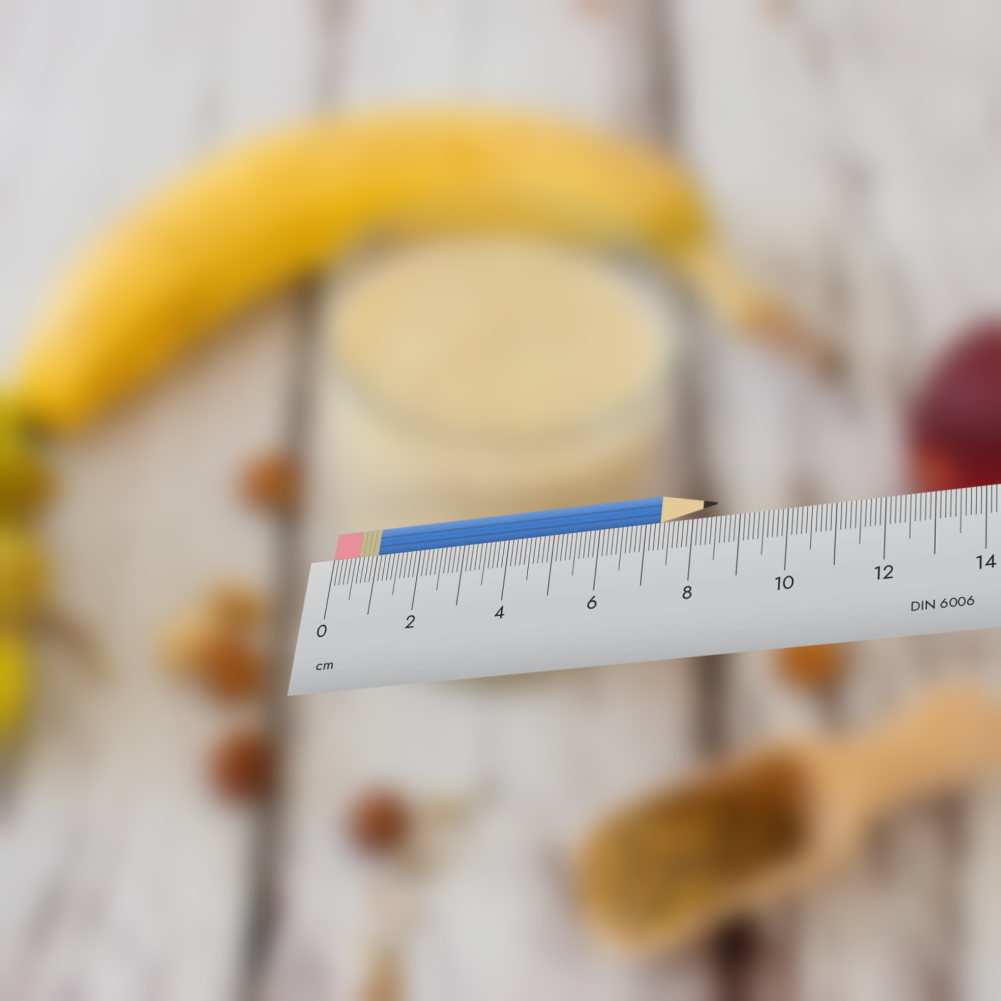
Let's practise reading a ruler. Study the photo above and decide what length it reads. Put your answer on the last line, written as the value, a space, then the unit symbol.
8.5 cm
